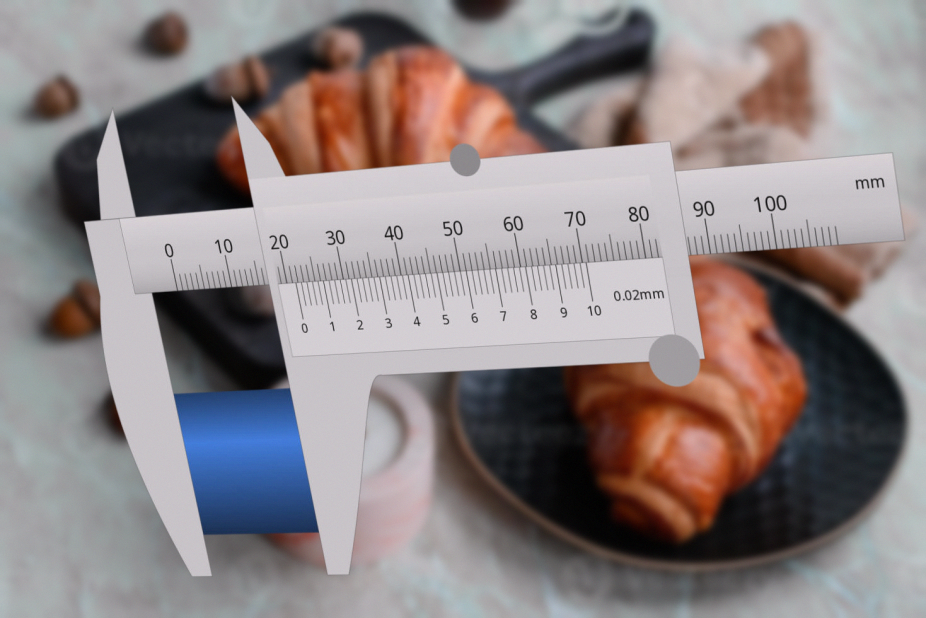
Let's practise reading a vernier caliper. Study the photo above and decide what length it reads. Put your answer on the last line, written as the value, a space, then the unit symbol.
21.6 mm
